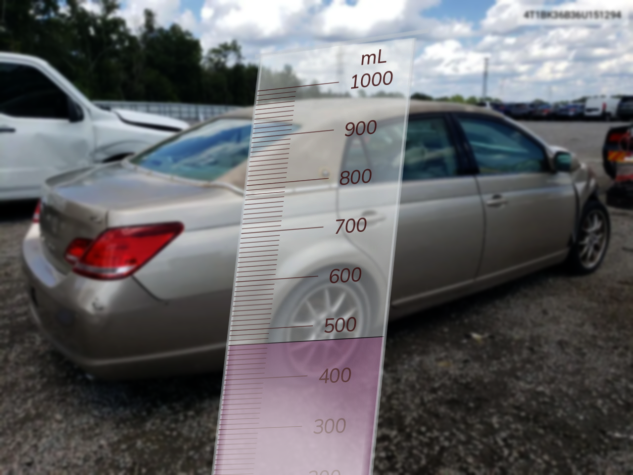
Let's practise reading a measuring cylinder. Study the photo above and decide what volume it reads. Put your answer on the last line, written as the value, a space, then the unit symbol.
470 mL
